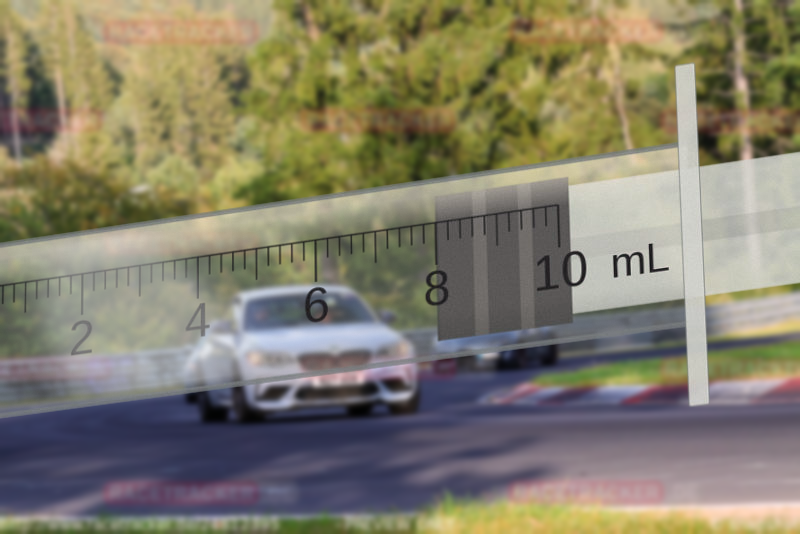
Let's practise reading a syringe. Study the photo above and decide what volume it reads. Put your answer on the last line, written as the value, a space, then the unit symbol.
8 mL
